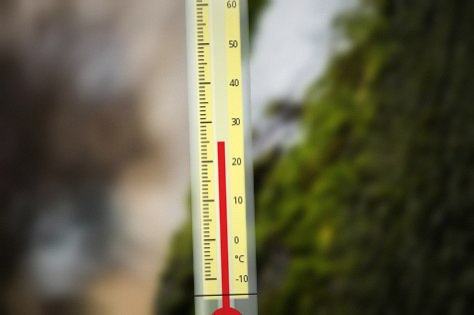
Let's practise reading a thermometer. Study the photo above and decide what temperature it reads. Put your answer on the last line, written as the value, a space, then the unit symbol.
25 °C
